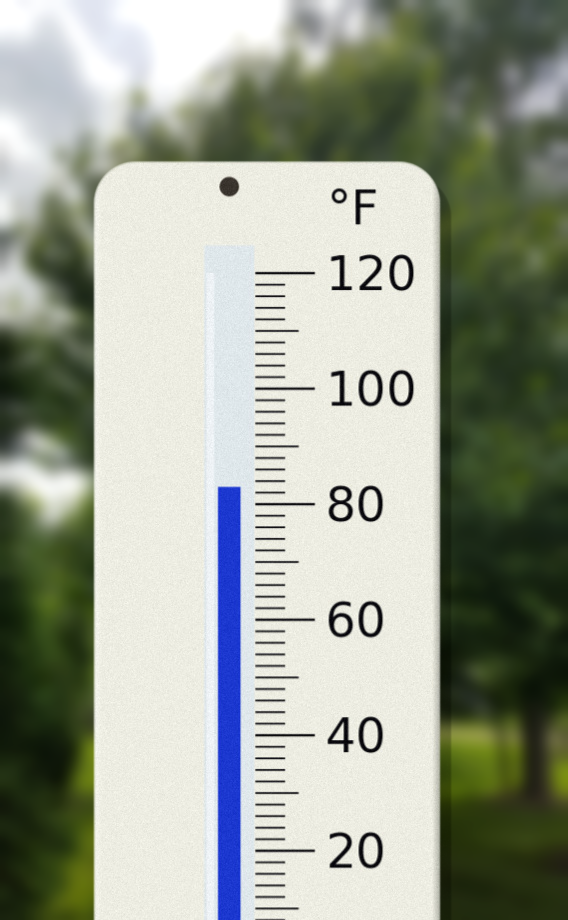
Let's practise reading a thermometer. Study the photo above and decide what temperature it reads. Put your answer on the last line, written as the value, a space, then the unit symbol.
83 °F
